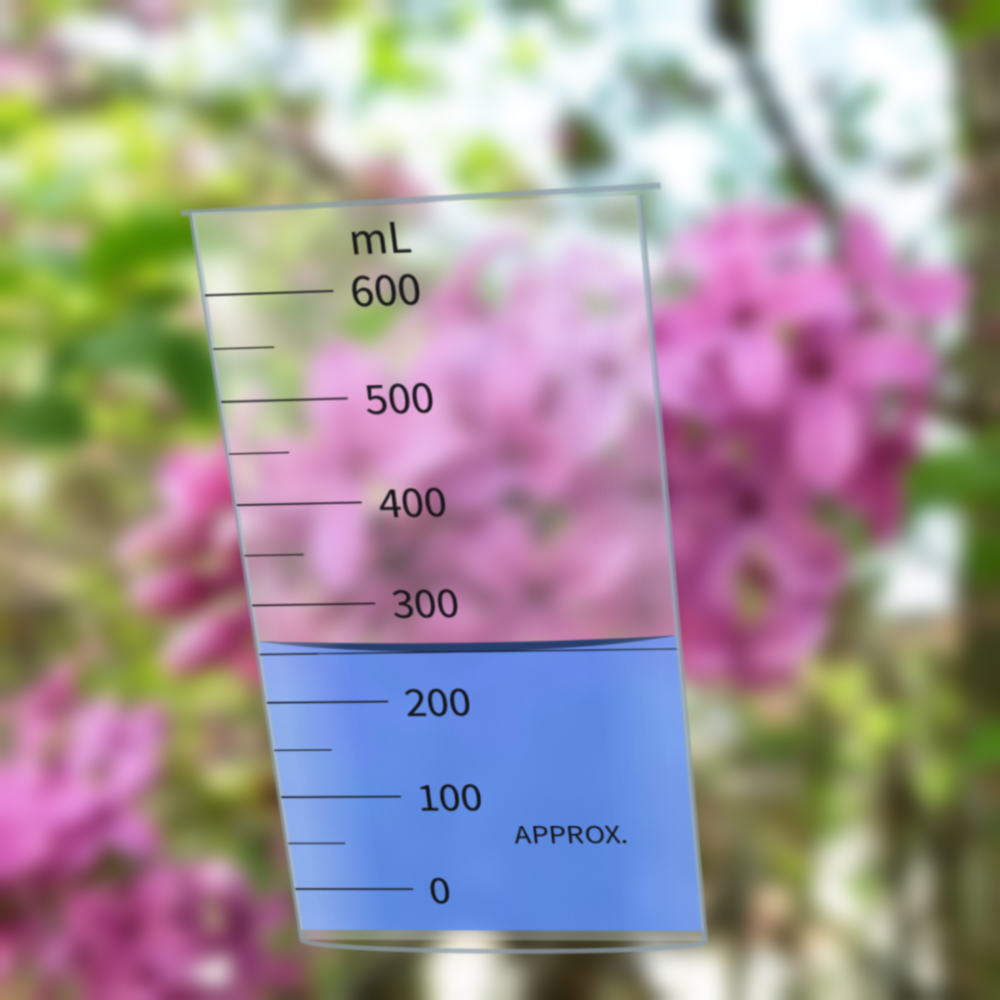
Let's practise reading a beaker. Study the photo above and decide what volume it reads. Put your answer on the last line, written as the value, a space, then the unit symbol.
250 mL
